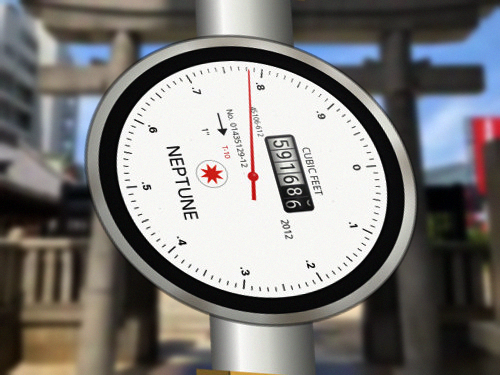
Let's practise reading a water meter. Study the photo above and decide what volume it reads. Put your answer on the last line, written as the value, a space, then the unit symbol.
591685.78 ft³
